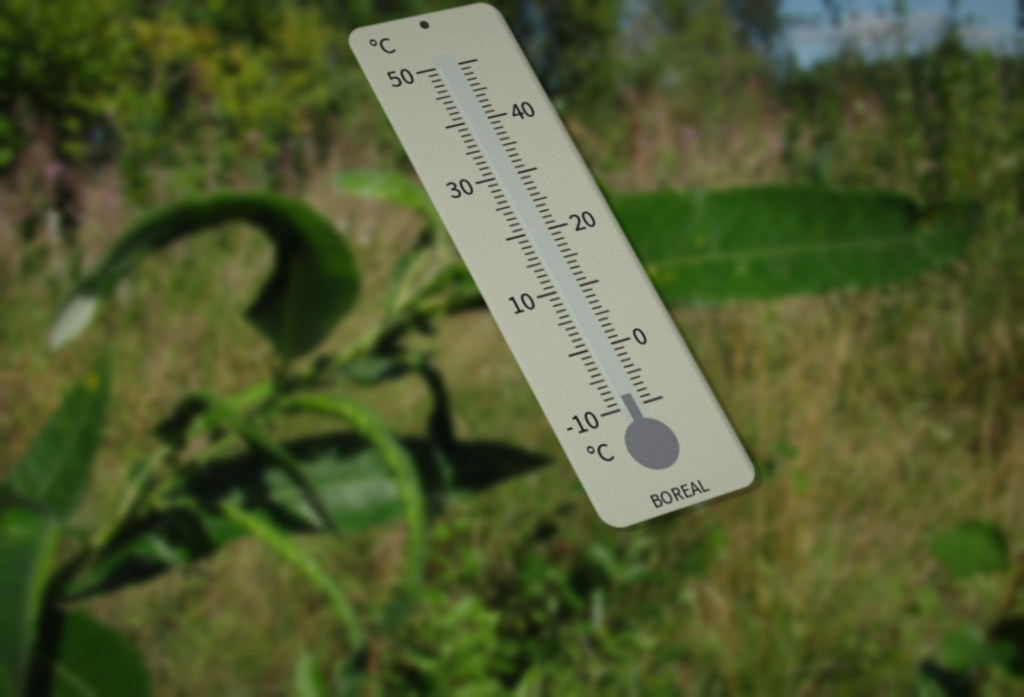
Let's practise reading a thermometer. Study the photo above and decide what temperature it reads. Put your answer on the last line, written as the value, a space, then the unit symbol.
-8 °C
